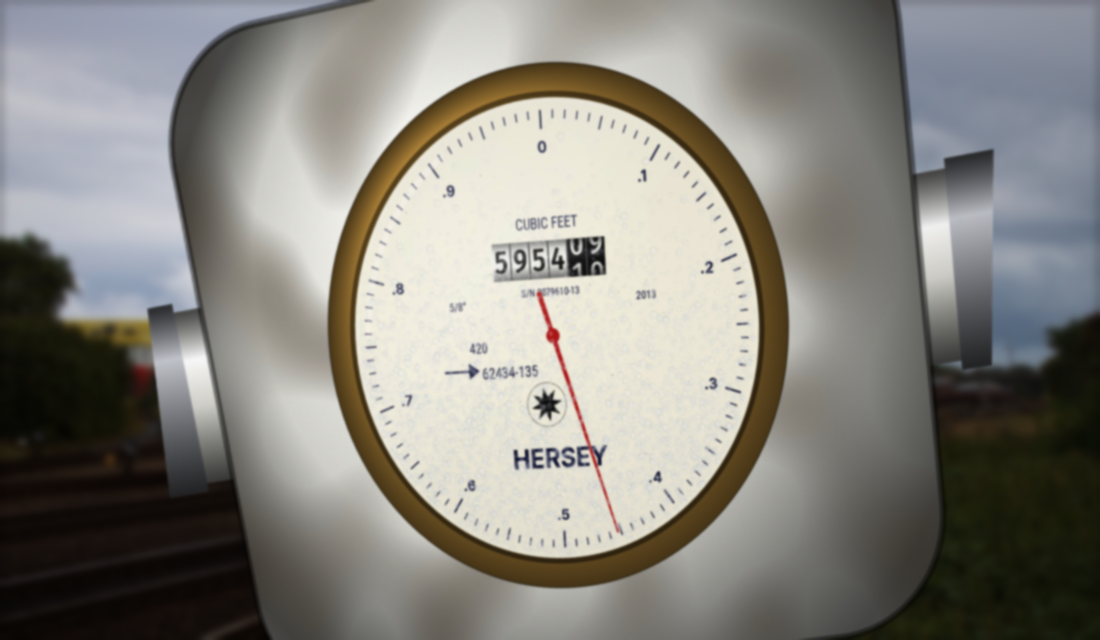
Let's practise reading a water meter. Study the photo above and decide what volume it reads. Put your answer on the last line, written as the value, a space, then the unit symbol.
595409.45 ft³
